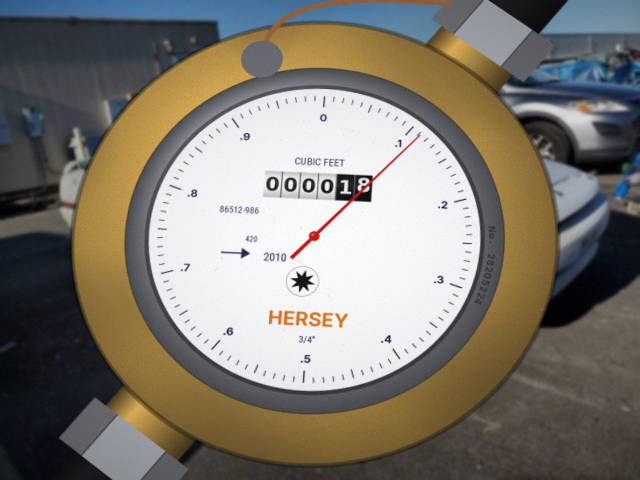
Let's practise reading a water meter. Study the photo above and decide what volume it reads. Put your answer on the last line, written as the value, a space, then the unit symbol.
18.11 ft³
